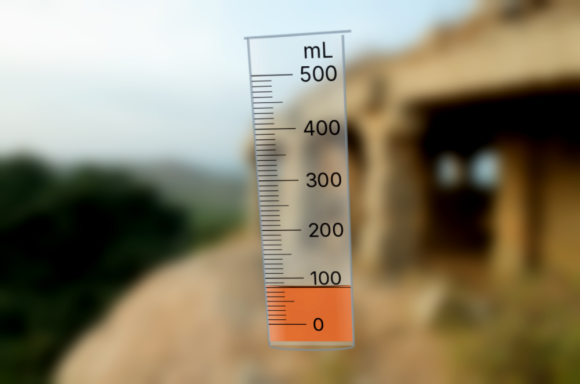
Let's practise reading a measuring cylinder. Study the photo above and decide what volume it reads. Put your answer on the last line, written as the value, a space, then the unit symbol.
80 mL
